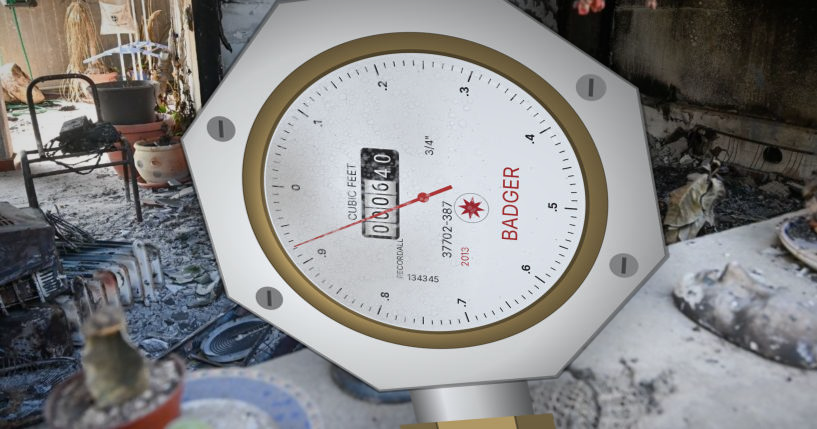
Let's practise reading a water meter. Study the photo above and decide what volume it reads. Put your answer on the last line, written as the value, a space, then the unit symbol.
639.92 ft³
